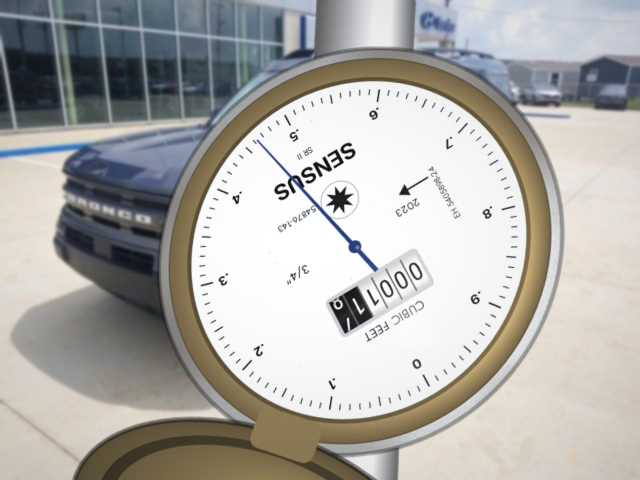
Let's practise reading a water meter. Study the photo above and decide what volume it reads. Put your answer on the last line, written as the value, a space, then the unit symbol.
117.46 ft³
